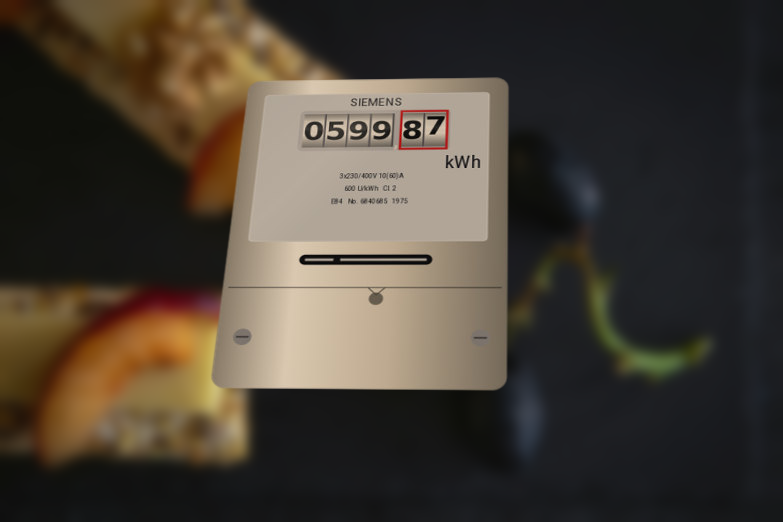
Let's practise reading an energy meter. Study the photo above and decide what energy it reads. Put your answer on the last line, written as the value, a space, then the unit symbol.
599.87 kWh
